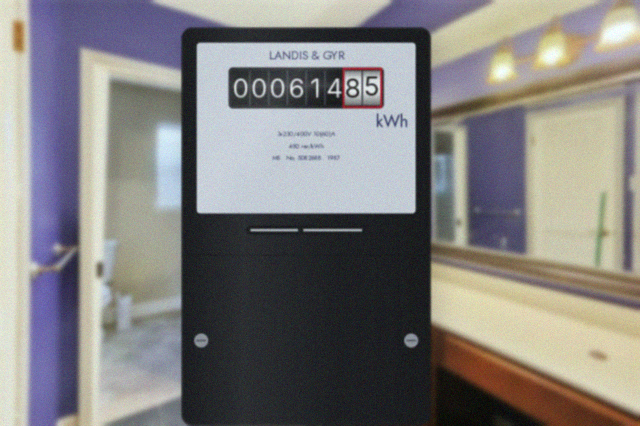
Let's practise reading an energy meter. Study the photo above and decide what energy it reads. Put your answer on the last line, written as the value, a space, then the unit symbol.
614.85 kWh
